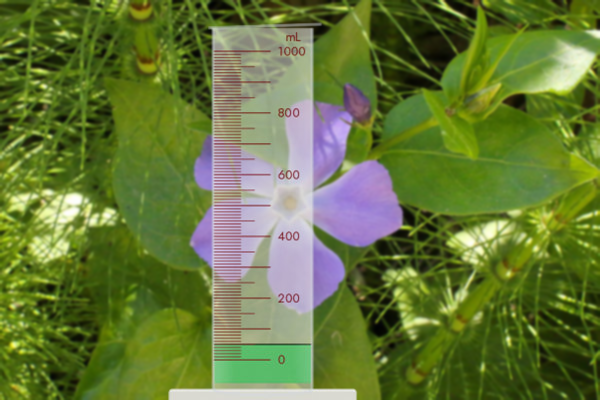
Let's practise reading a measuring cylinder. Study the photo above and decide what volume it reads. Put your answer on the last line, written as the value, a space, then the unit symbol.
50 mL
